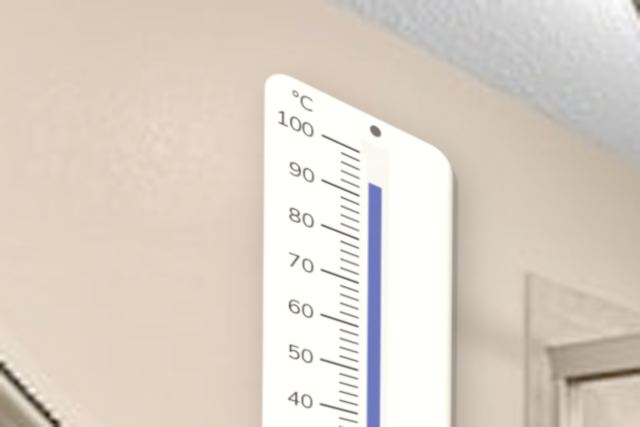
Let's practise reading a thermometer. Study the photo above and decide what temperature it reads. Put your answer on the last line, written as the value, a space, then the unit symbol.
94 °C
